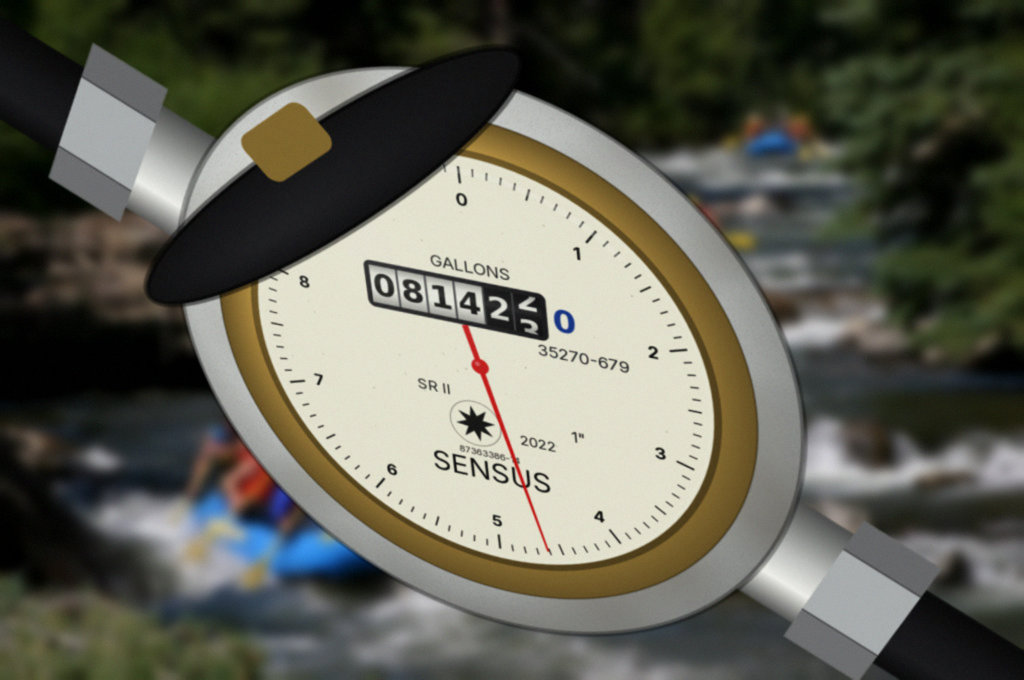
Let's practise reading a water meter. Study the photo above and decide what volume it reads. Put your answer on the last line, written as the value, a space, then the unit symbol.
814224.6 gal
